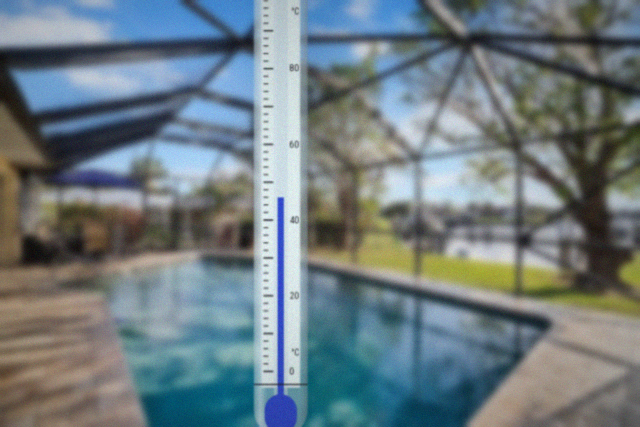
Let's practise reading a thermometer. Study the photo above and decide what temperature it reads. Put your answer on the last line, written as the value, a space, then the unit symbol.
46 °C
